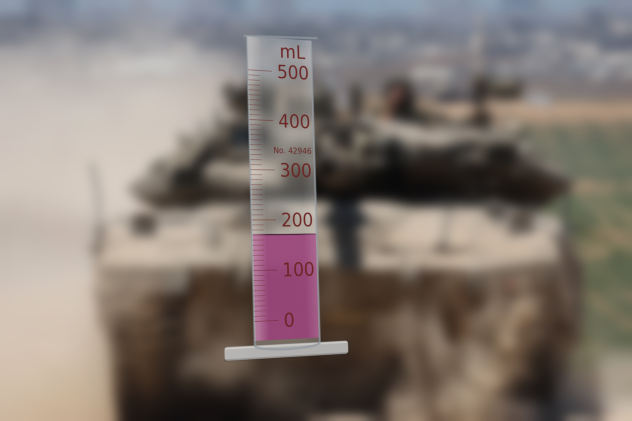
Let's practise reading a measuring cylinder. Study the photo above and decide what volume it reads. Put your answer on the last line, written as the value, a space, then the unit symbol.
170 mL
